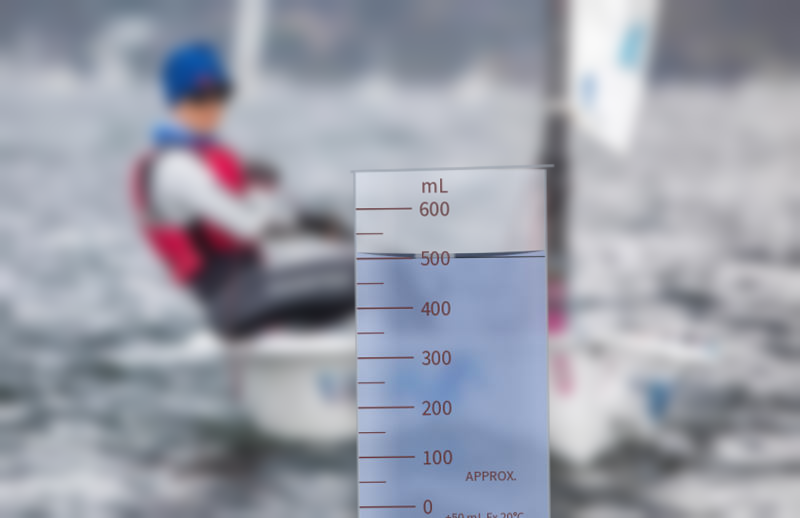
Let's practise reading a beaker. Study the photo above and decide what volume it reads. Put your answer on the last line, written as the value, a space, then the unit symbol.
500 mL
